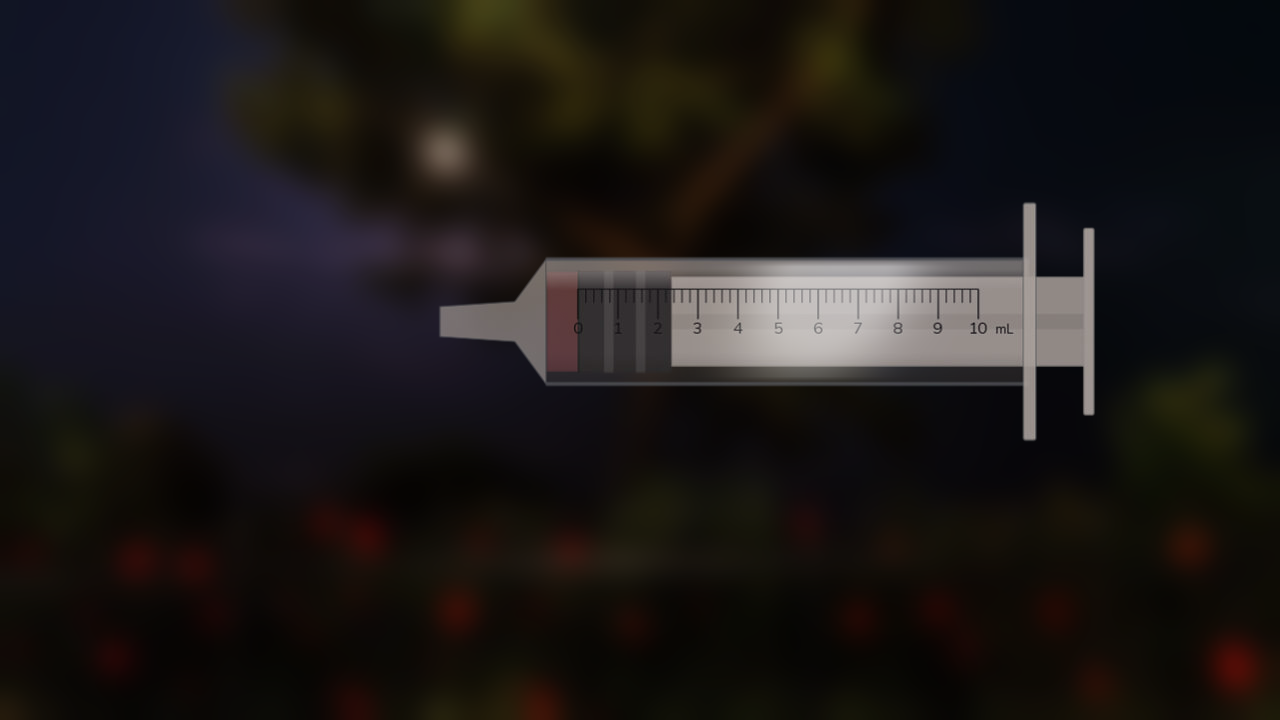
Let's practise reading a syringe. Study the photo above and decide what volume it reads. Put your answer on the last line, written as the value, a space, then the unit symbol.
0 mL
